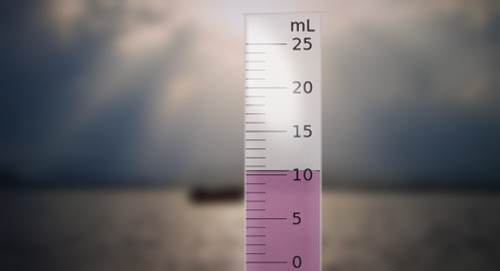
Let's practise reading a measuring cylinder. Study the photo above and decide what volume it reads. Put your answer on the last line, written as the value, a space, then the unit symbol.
10.5 mL
